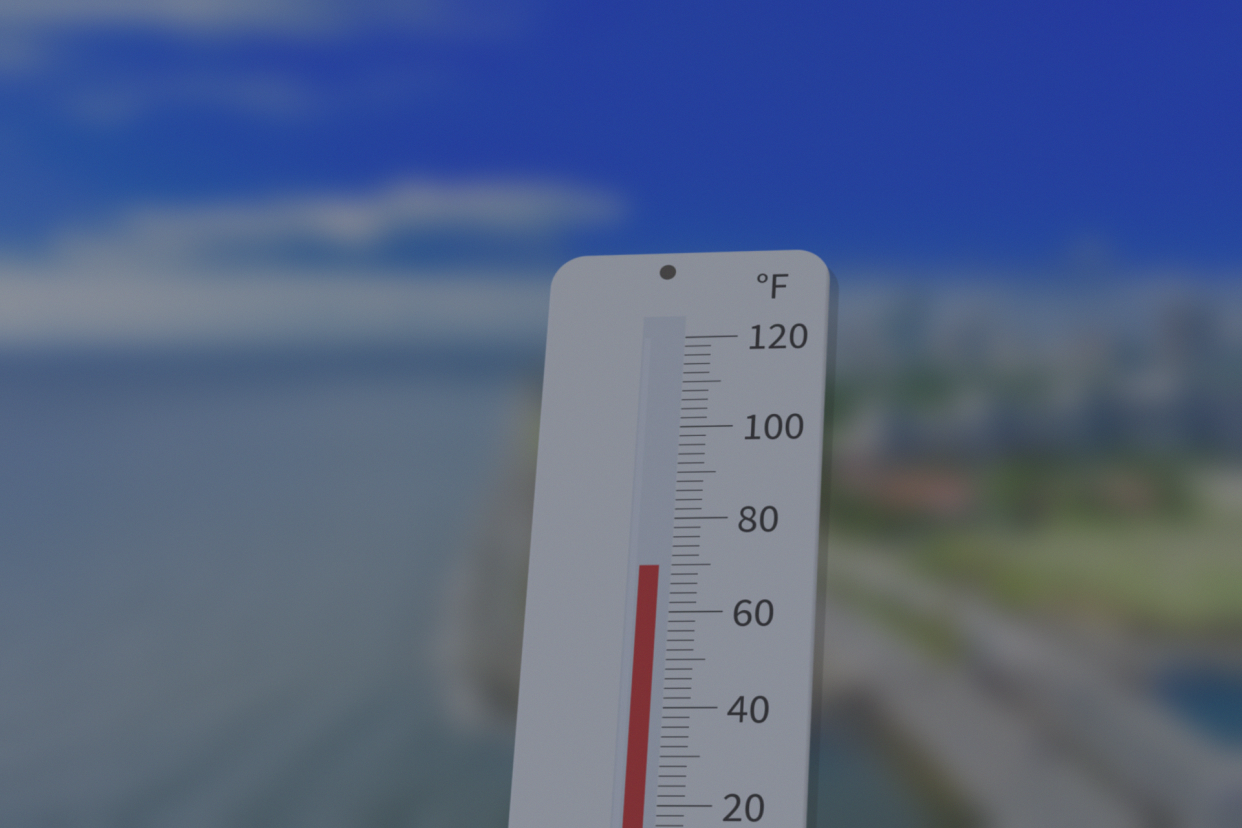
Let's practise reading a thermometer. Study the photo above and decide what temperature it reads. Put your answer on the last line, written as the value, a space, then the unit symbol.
70 °F
